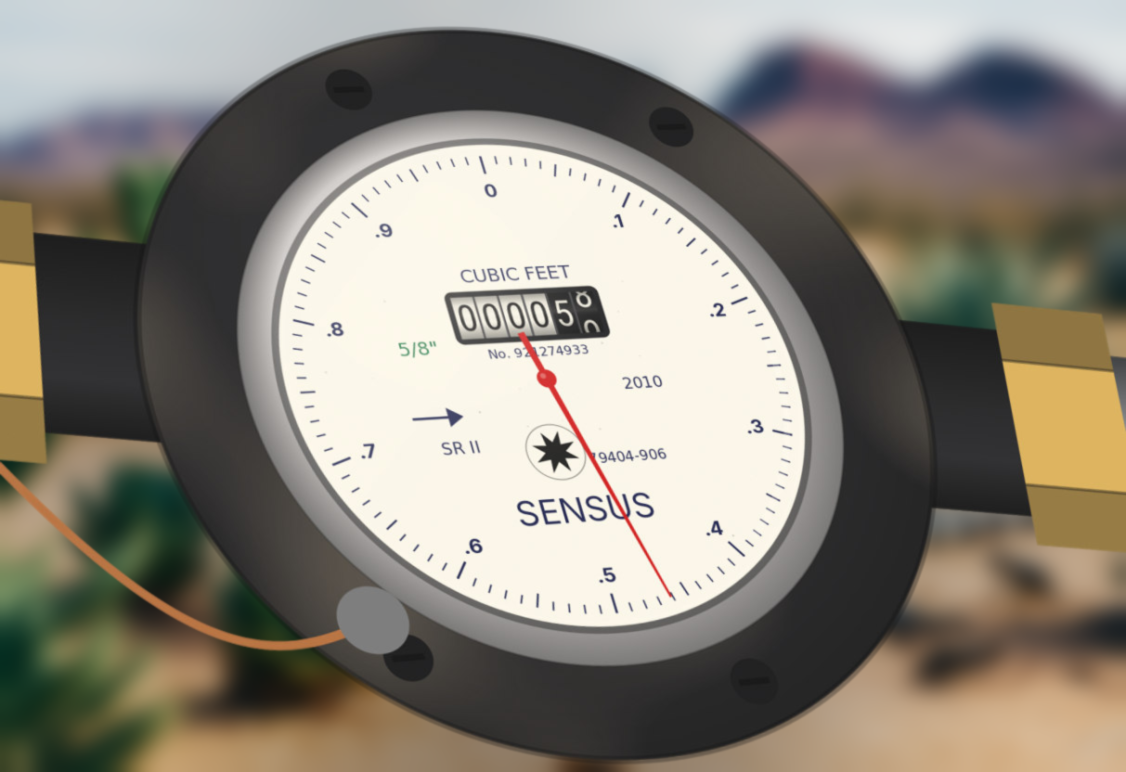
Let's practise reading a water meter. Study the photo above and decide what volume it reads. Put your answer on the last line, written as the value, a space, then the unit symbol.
58.46 ft³
